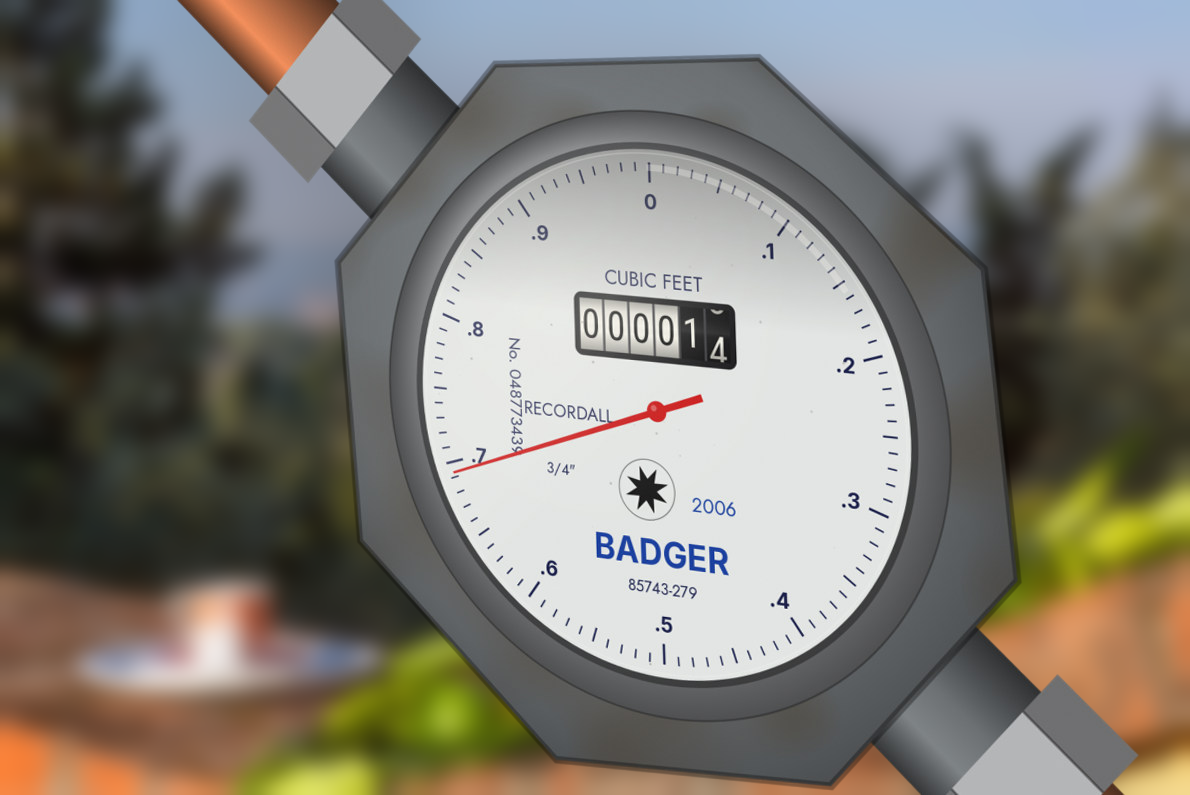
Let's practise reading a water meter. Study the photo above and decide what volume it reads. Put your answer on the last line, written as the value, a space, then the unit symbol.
13.69 ft³
